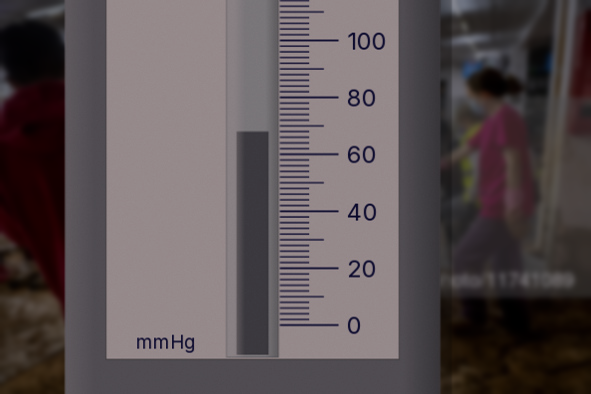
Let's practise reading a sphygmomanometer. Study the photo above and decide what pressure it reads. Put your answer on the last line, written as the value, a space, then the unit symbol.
68 mmHg
